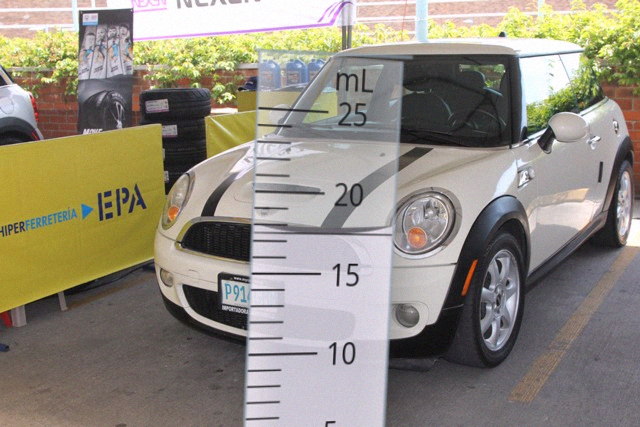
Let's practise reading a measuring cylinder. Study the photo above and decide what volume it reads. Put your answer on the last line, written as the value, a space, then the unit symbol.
17.5 mL
